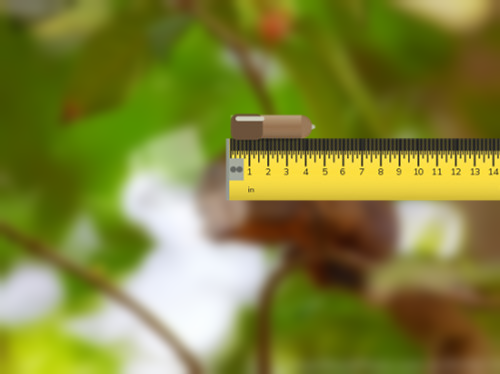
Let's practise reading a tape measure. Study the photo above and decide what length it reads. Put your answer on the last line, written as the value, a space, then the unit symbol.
4.5 in
